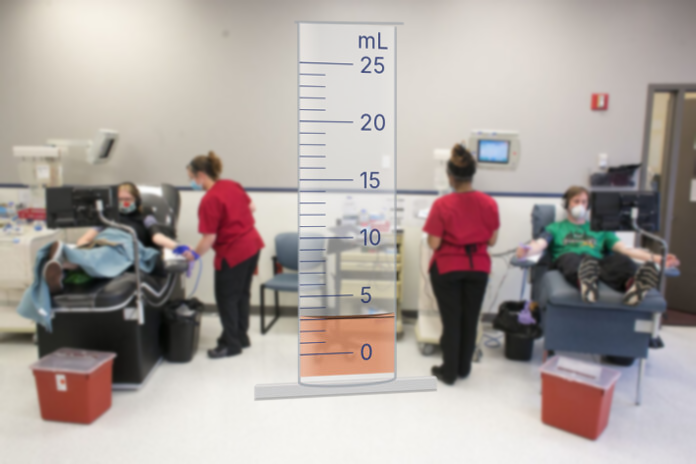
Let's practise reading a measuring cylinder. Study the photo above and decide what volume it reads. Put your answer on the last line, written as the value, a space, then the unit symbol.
3 mL
